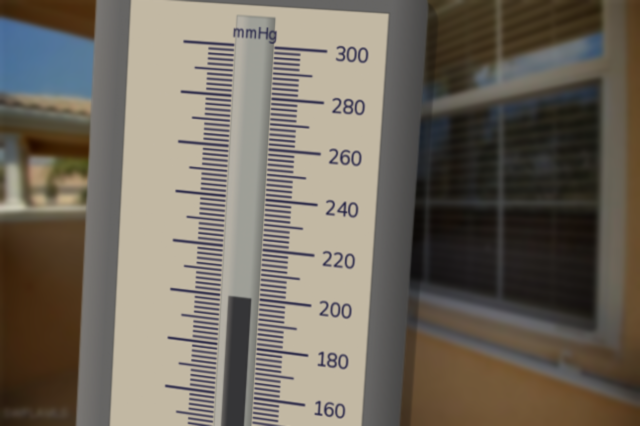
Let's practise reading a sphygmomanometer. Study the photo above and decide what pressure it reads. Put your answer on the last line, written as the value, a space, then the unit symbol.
200 mmHg
